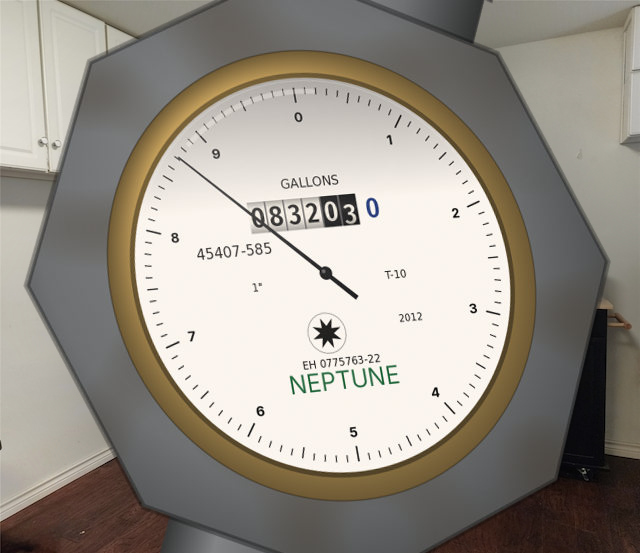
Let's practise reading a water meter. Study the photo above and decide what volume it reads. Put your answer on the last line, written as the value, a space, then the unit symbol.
832028.7 gal
